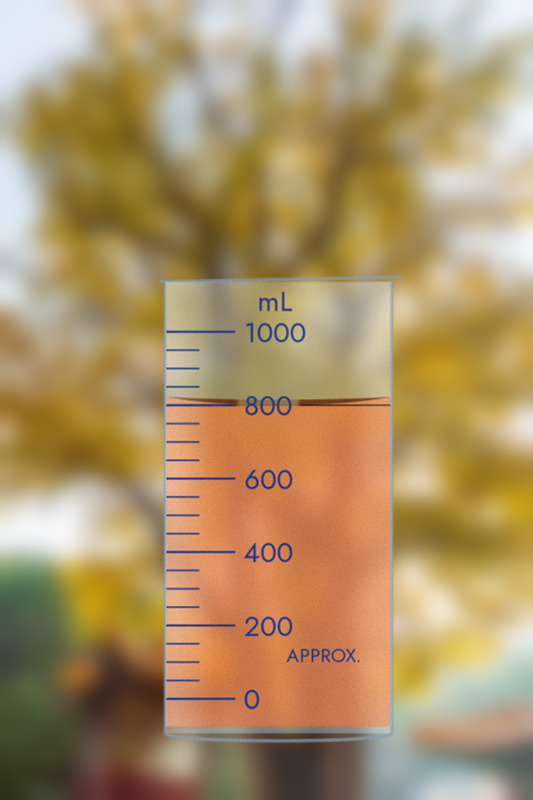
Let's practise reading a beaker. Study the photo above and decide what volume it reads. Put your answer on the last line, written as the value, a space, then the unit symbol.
800 mL
